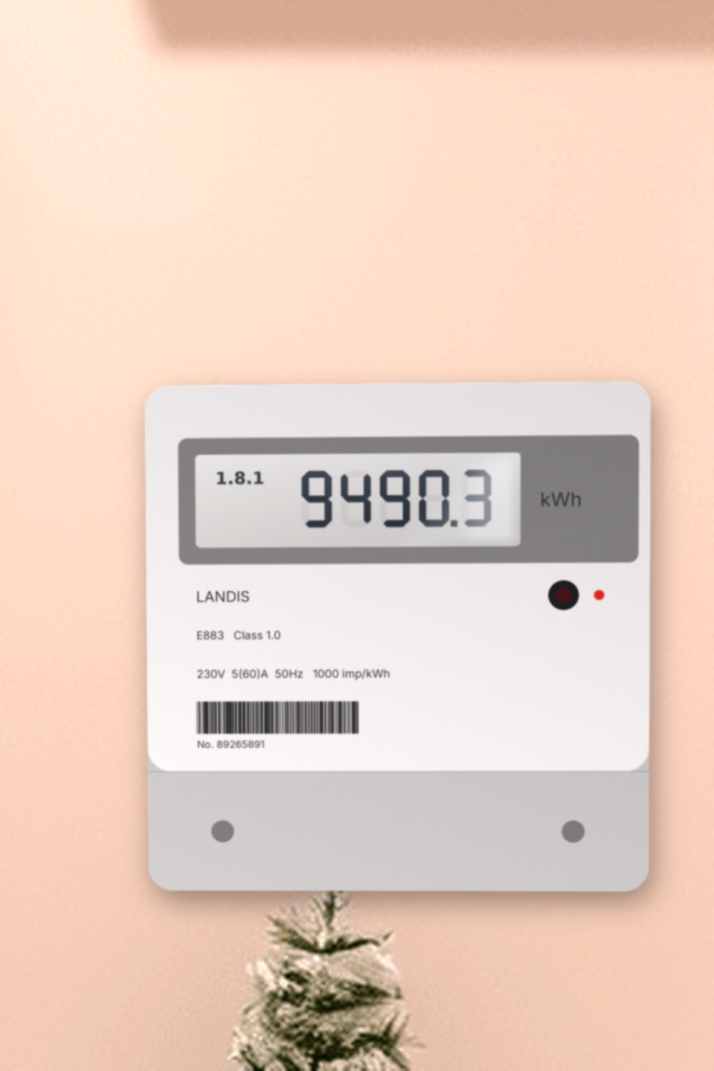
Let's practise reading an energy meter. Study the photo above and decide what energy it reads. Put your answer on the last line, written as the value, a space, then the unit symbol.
9490.3 kWh
